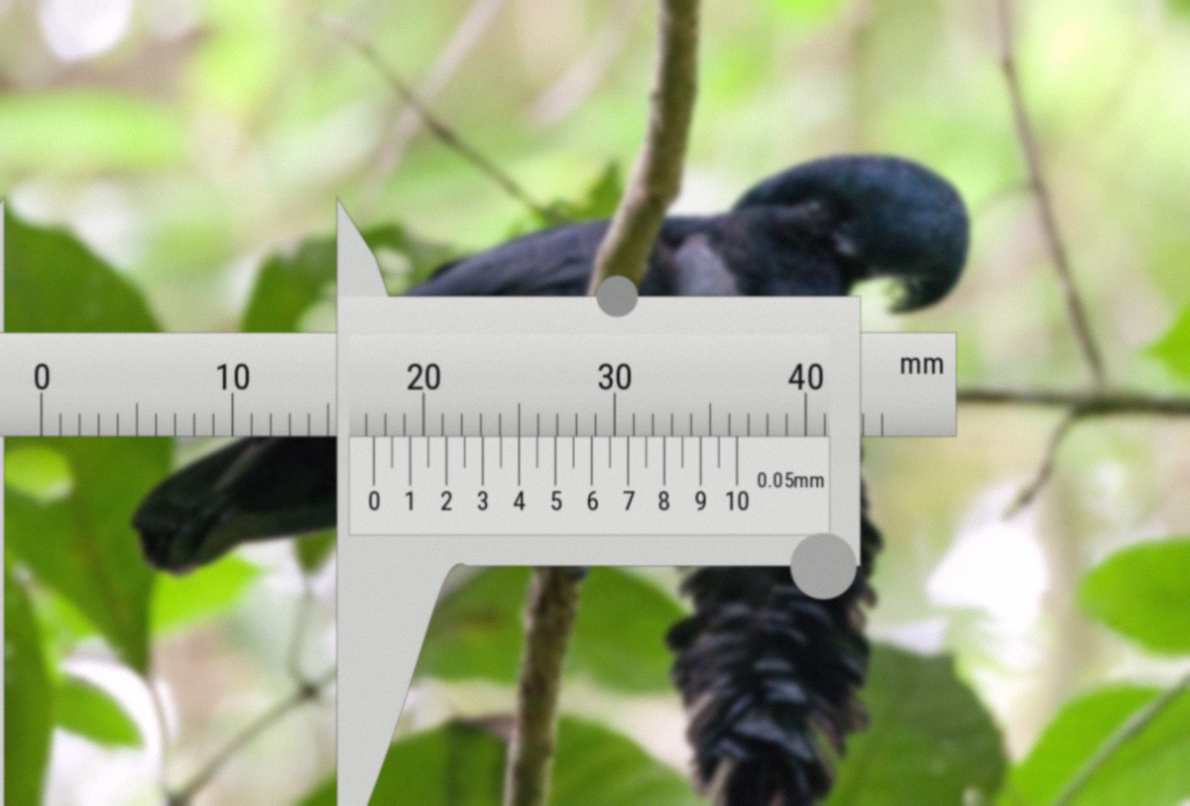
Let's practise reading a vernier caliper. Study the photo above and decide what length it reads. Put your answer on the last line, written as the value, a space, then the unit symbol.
17.4 mm
